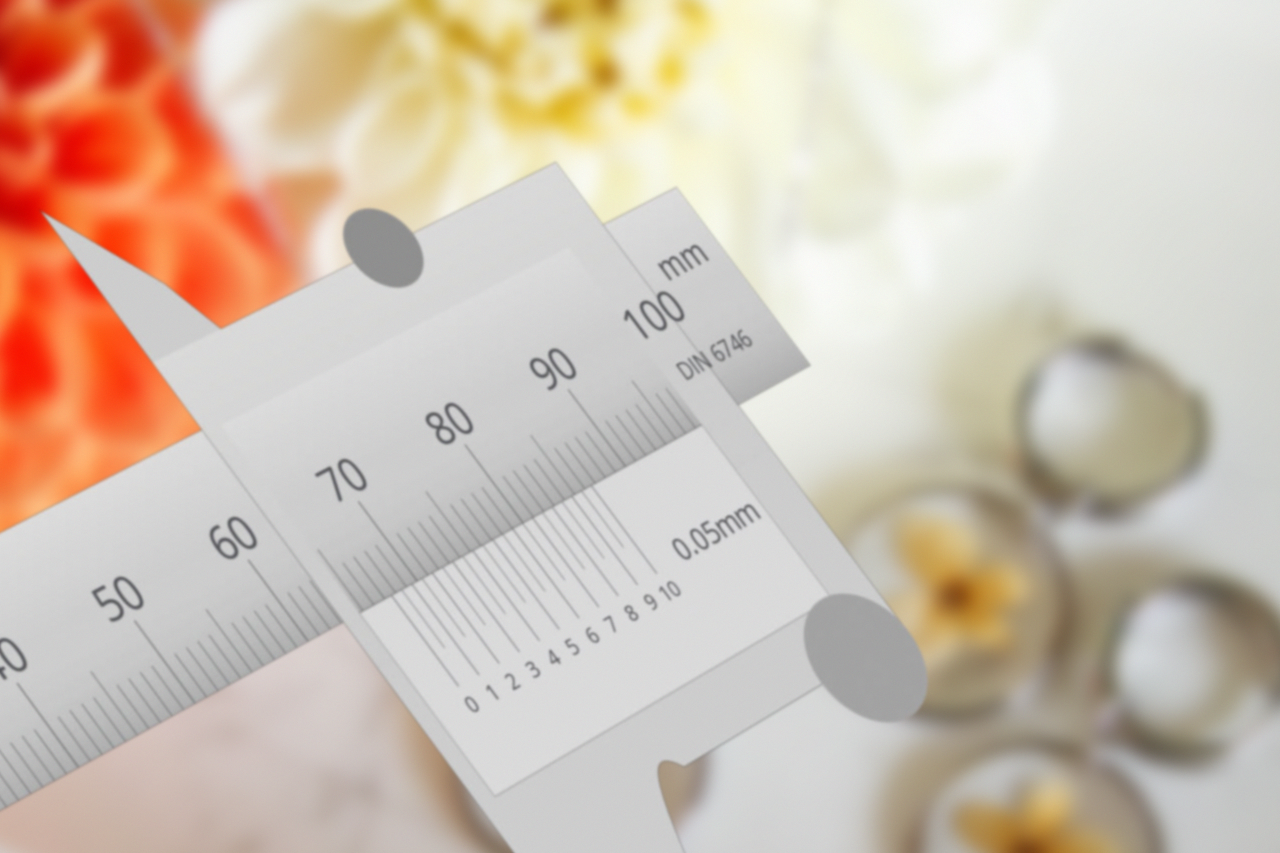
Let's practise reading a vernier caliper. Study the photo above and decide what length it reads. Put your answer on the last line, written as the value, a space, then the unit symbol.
67.6 mm
